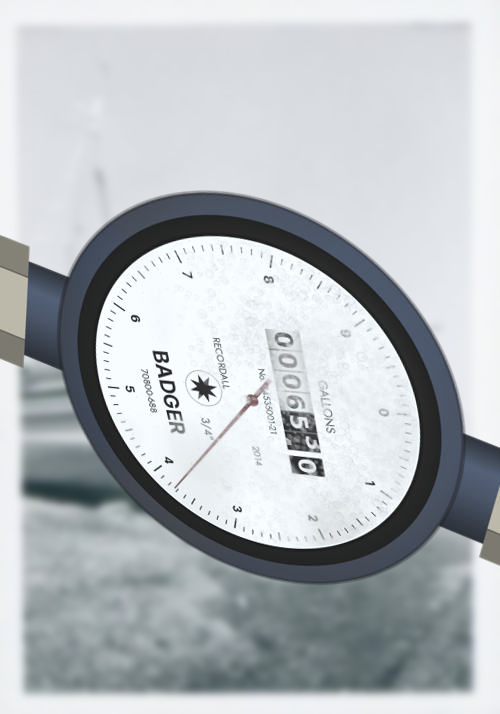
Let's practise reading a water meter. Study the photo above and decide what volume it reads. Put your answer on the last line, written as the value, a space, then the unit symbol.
6533.7 gal
